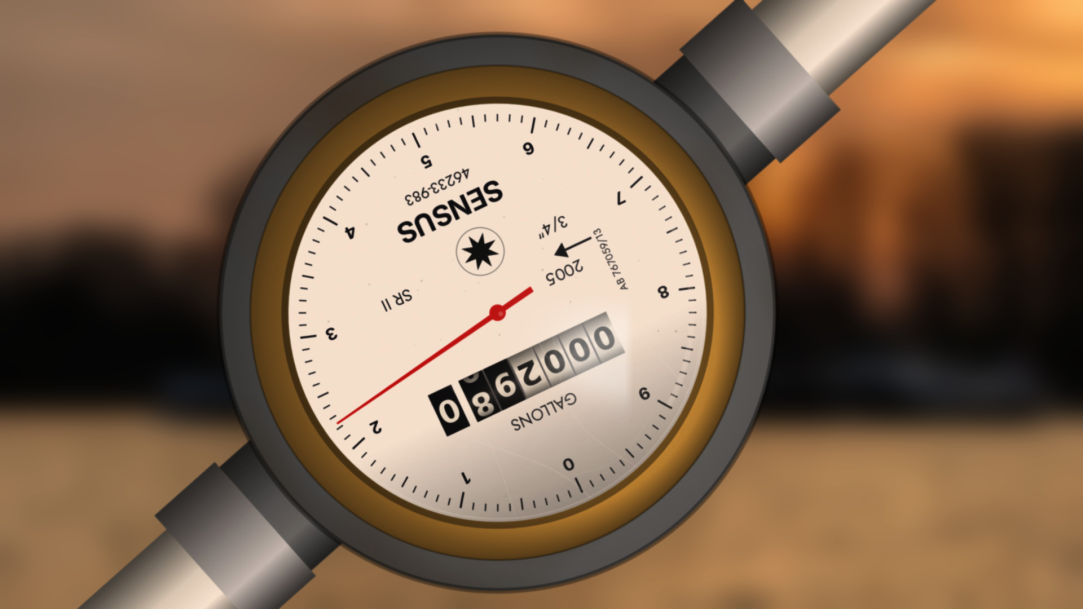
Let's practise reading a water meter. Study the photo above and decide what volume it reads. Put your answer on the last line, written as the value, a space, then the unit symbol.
2982.2 gal
